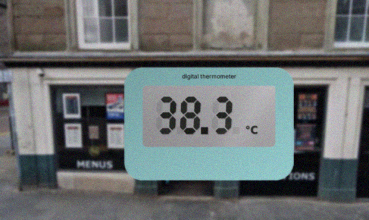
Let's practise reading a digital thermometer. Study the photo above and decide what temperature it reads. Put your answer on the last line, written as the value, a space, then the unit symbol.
38.3 °C
